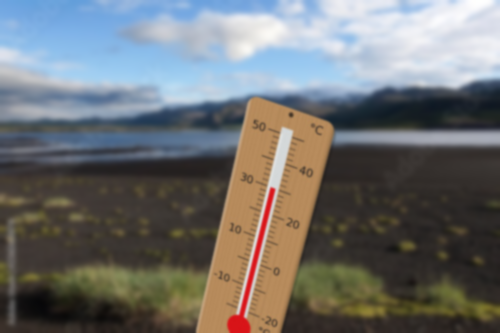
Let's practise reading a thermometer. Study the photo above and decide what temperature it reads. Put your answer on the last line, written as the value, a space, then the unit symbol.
30 °C
